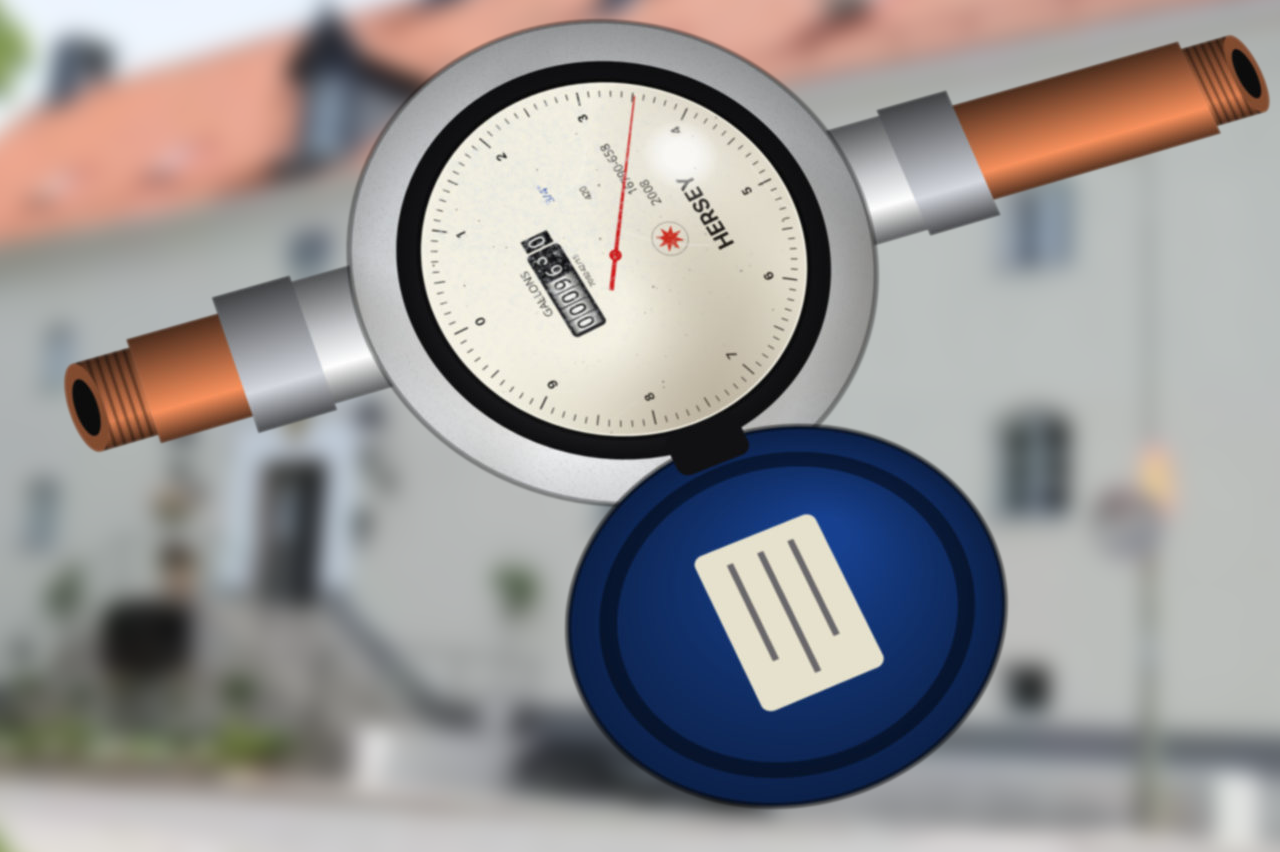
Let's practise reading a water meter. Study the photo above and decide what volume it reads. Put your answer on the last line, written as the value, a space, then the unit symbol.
9633.5 gal
